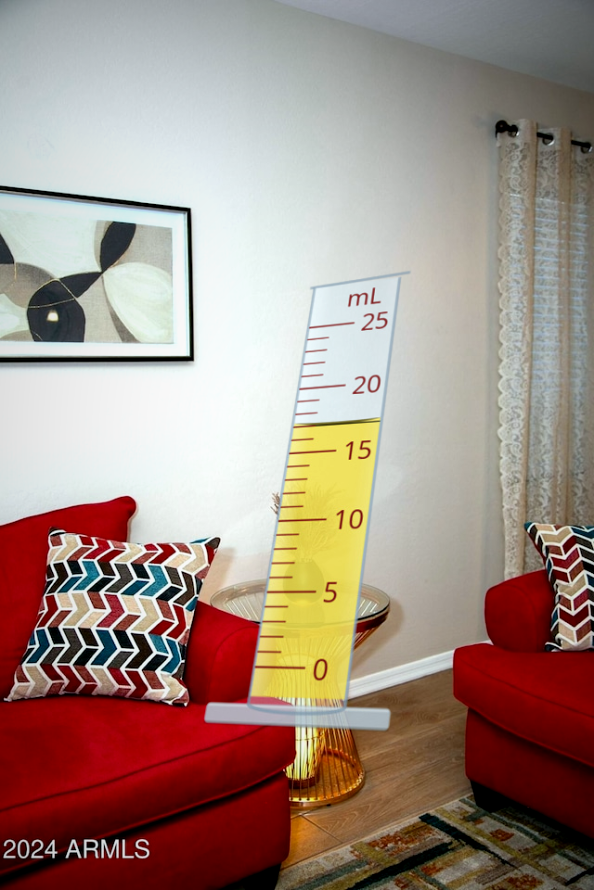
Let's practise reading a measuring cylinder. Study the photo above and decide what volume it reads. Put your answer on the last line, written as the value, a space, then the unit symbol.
17 mL
